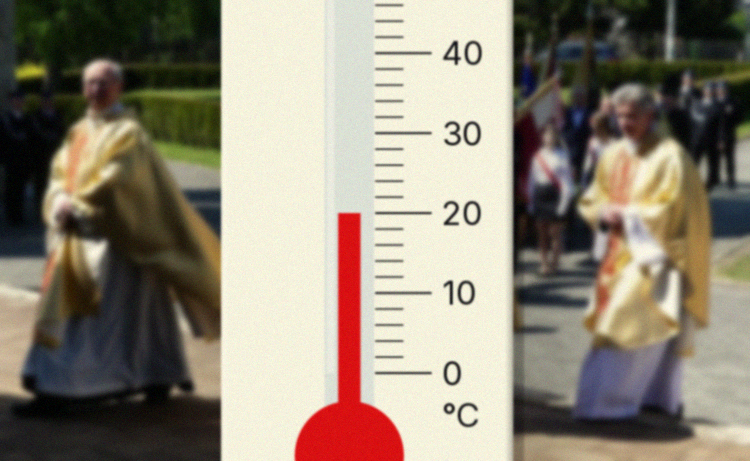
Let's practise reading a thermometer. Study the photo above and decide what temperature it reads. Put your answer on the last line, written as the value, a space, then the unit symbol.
20 °C
